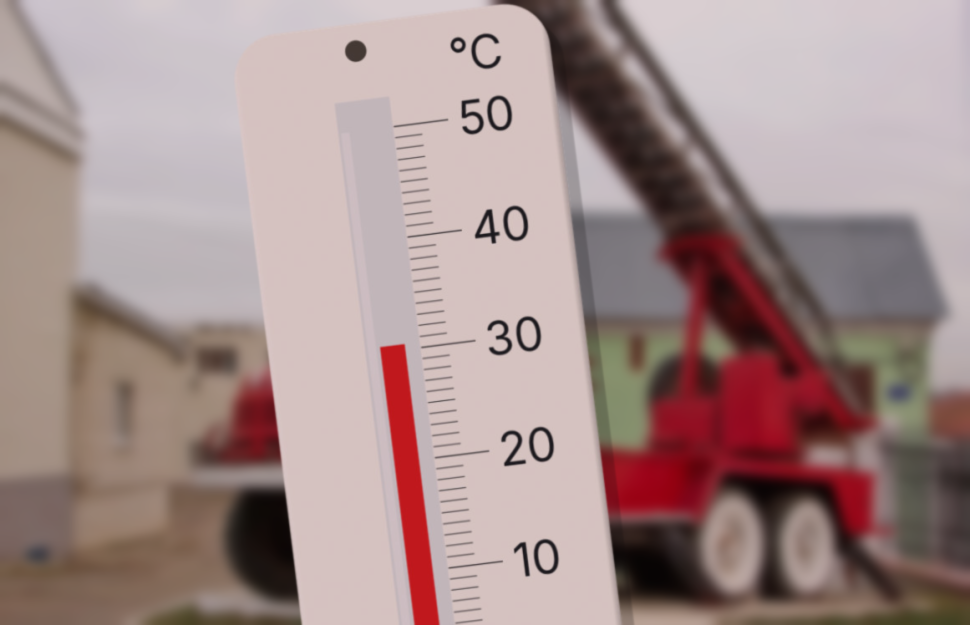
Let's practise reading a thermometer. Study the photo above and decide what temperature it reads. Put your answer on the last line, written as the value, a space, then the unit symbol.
30.5 °C
